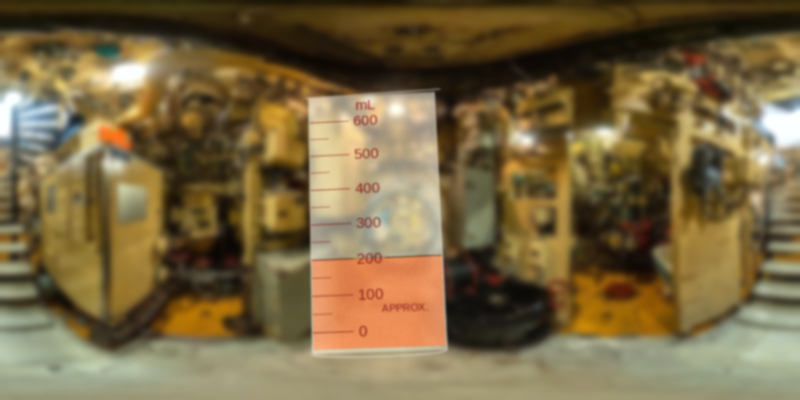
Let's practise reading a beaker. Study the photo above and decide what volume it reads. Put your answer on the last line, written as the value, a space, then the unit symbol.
200 mL
